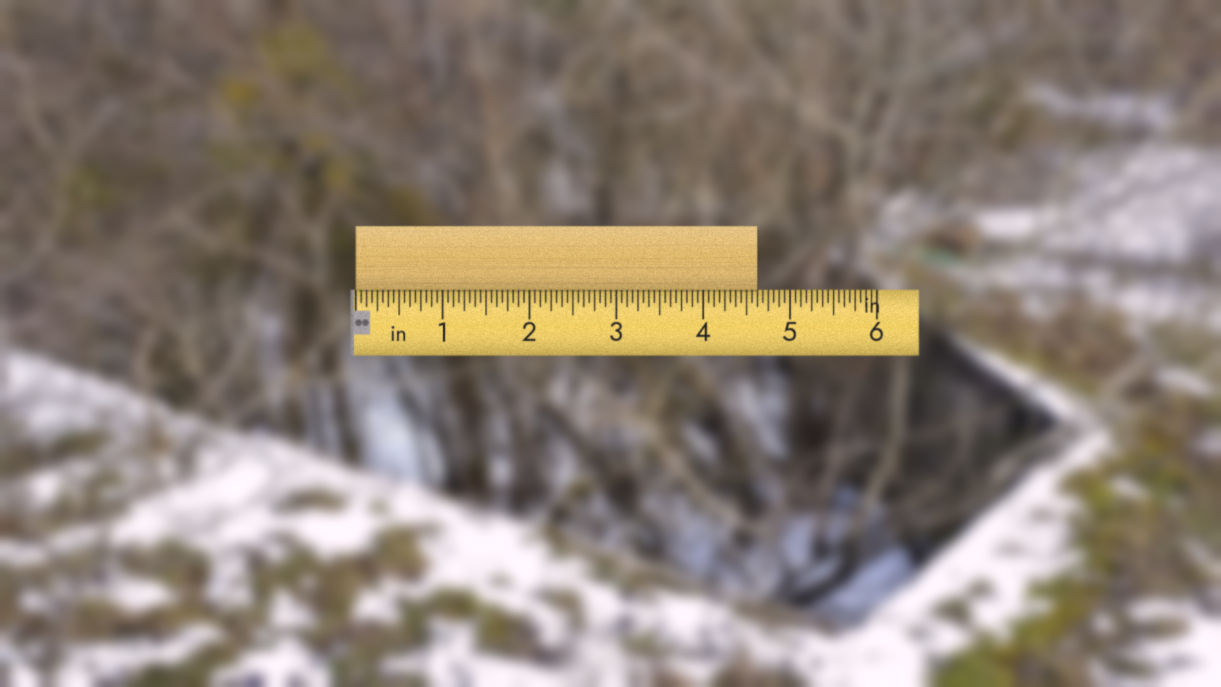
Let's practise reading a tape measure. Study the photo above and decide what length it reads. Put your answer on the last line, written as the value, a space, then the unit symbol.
4.625 in
